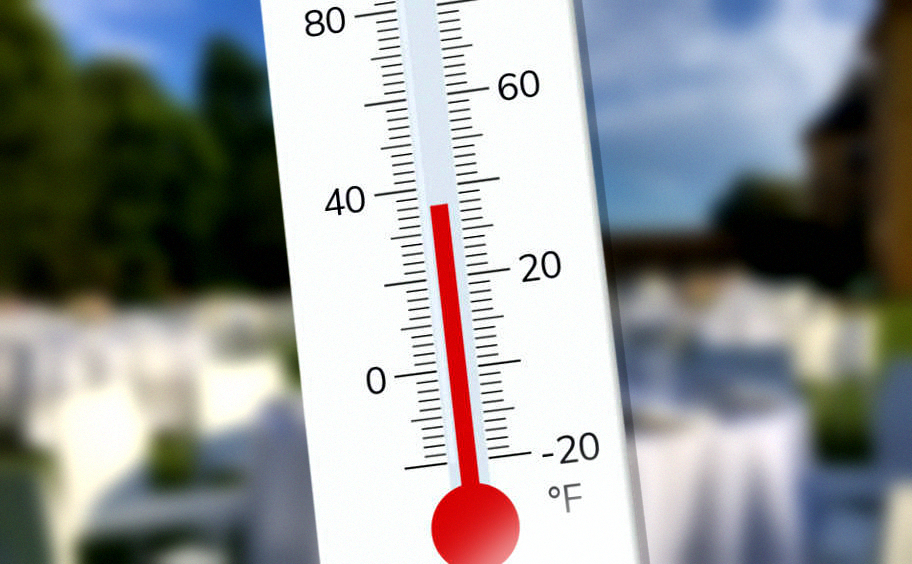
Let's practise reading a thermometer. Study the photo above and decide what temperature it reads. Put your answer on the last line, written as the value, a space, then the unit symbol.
36 °F
